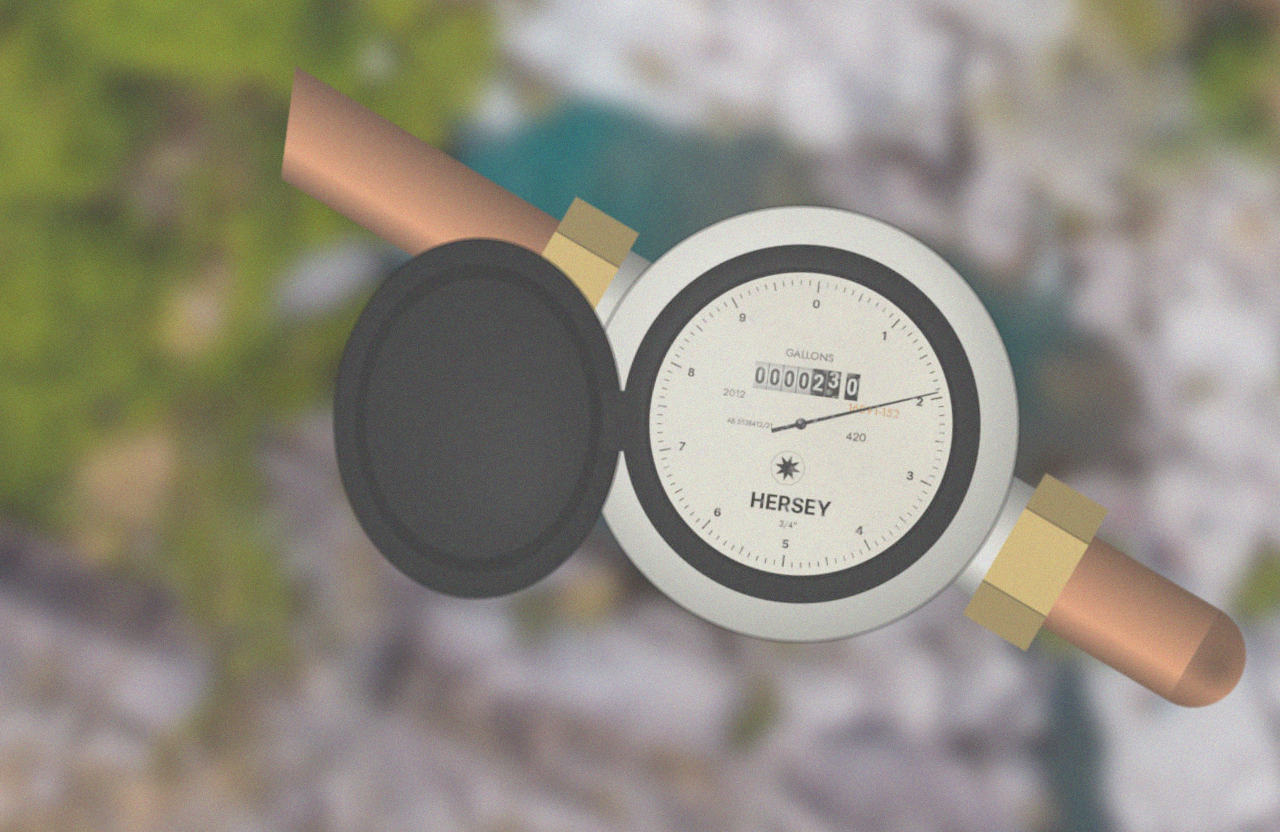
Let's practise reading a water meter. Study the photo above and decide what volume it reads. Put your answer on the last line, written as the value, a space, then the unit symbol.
231.9 gal
